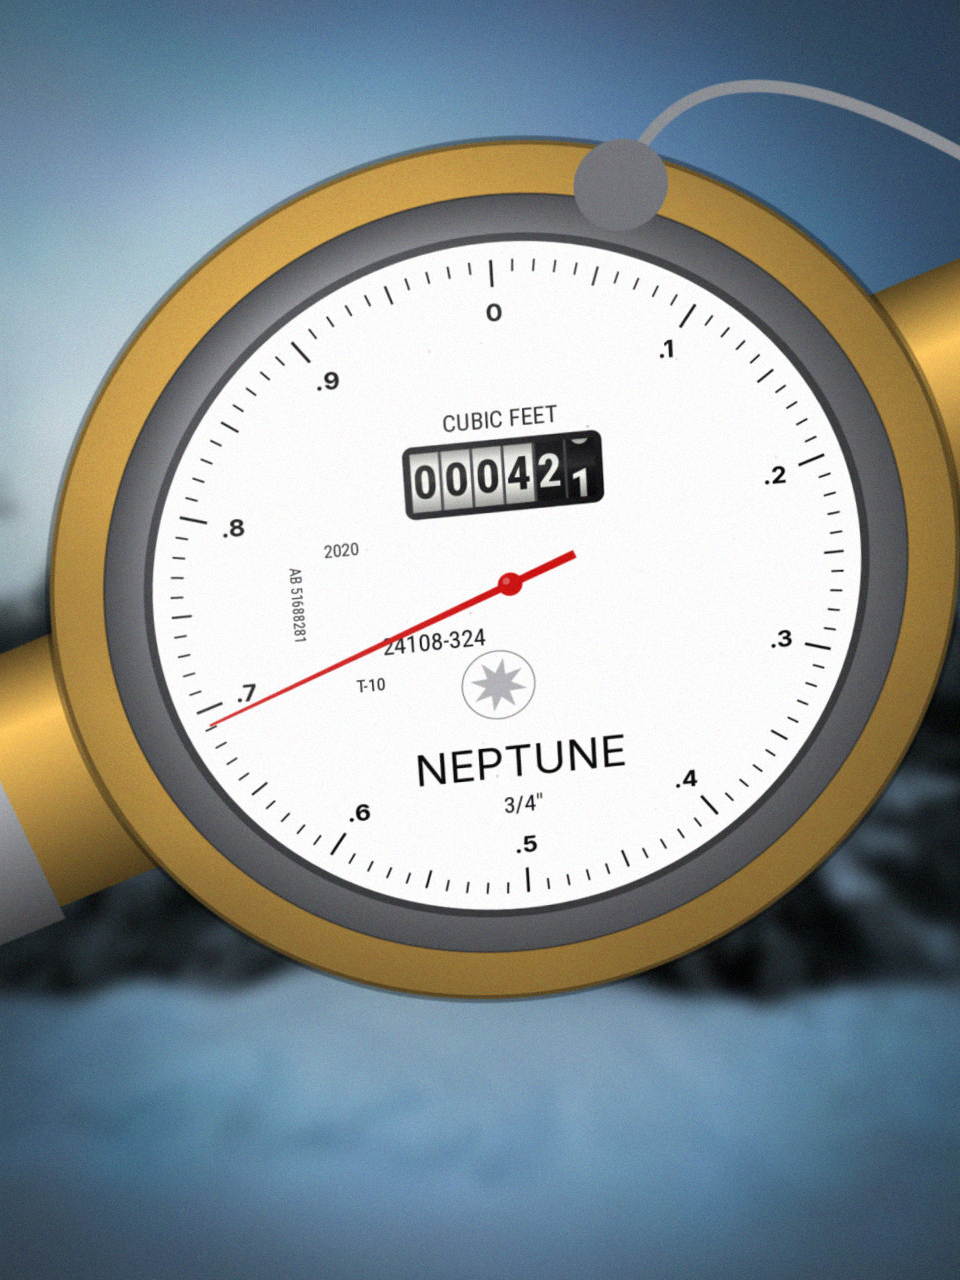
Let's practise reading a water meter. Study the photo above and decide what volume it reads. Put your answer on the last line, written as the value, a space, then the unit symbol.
420.69 ft³
